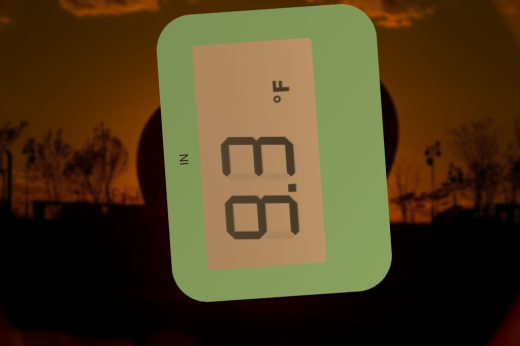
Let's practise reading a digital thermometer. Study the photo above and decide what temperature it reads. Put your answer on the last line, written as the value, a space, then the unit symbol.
9.3 °F
